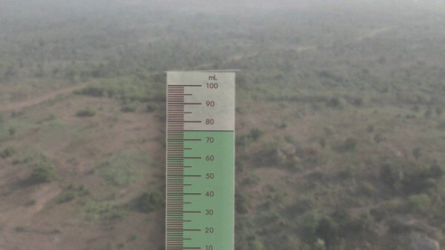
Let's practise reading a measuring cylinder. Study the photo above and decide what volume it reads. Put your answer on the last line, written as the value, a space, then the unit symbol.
75 mL
